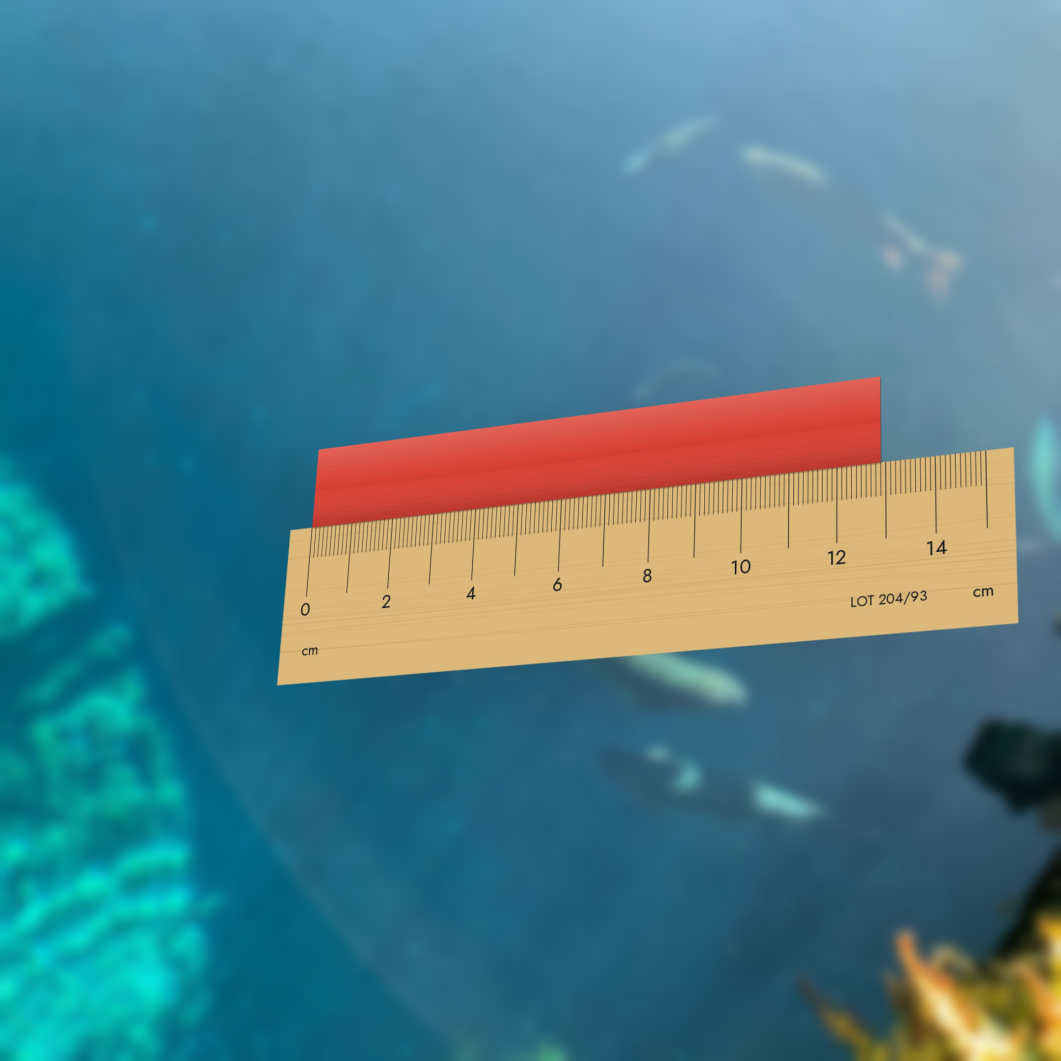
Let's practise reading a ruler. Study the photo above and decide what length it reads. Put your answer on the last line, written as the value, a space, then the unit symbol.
12.9 cm
